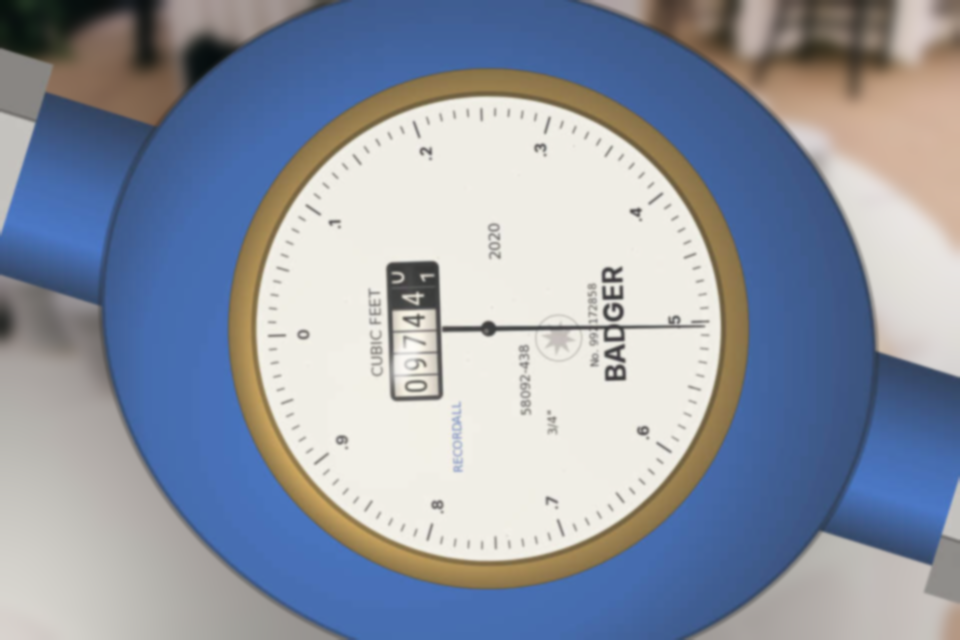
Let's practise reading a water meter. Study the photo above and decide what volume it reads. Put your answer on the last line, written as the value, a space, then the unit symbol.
97440.50 ft³
